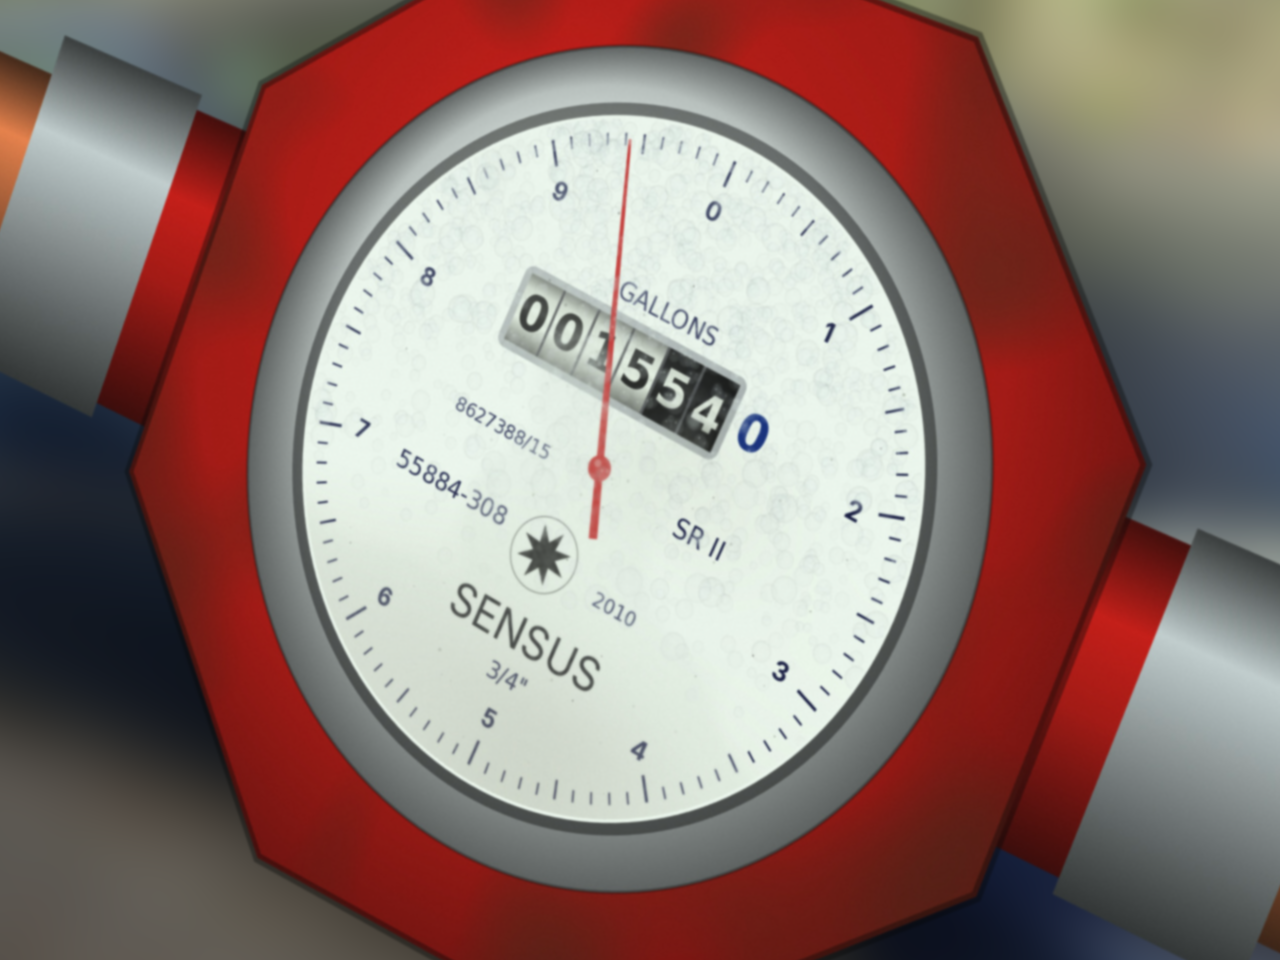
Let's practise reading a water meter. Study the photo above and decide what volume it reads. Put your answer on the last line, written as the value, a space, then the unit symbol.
15539.4 gal
